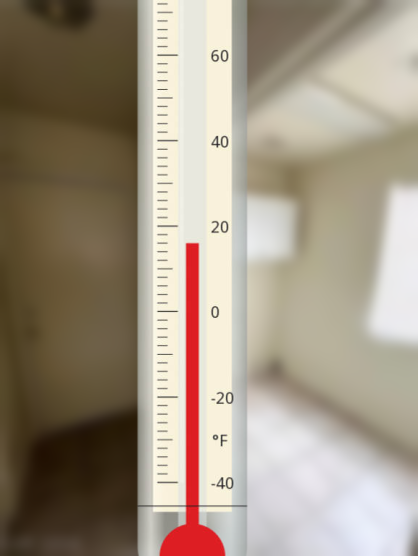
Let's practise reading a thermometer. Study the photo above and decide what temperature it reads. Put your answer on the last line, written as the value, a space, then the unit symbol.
16 °F
